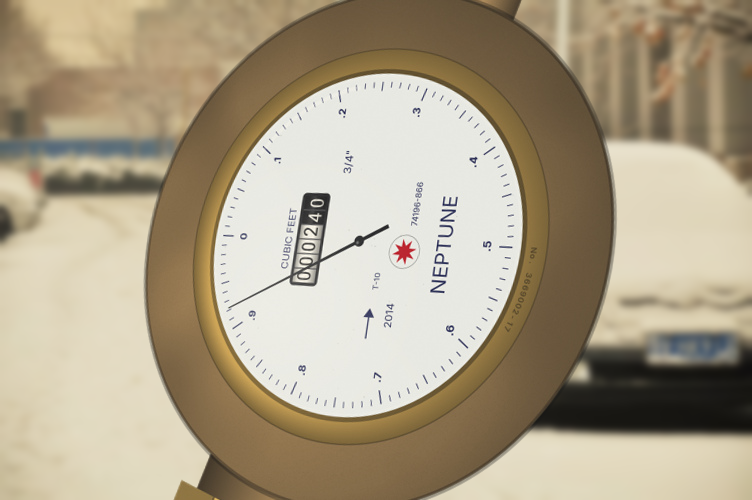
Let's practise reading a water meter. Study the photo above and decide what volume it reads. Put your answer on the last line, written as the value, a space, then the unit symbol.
239.92 ft³
